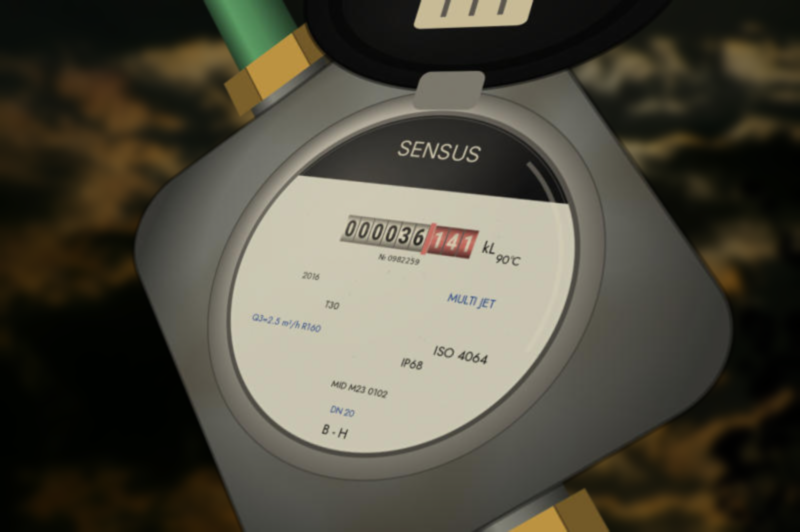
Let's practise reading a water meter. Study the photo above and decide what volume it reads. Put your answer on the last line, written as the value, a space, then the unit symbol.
36.141 kL
